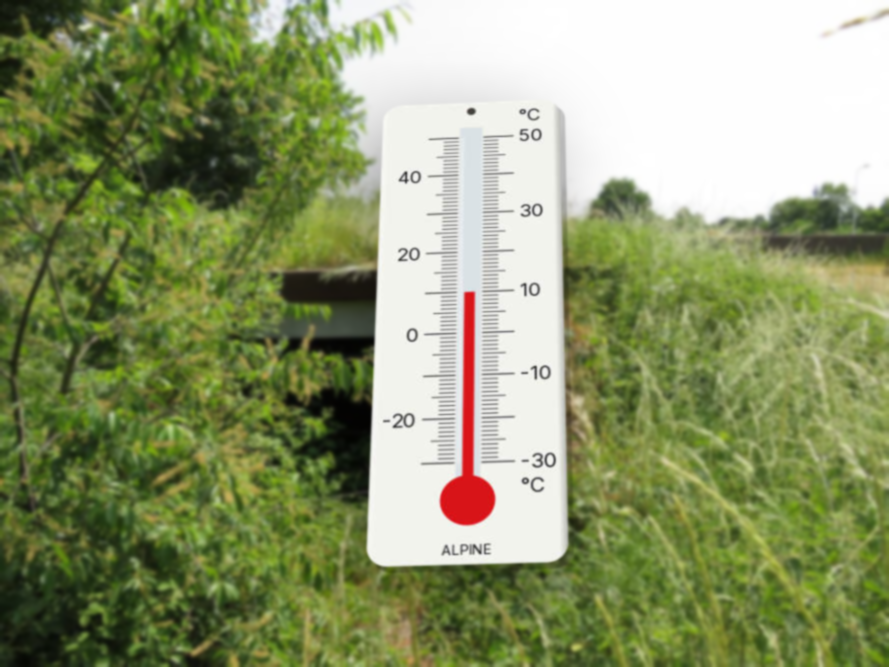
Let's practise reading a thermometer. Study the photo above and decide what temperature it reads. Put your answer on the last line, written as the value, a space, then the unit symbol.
10 °C
